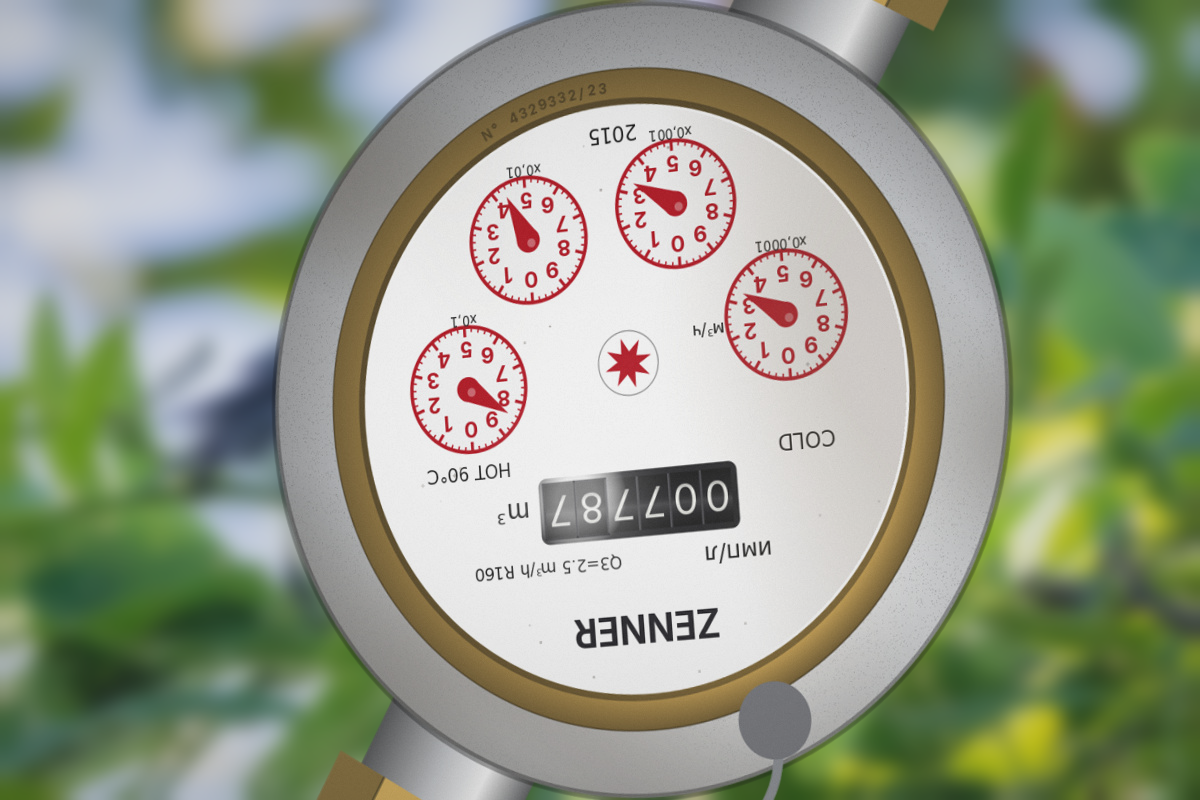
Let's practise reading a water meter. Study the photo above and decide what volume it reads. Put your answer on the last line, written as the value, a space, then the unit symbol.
7787.8433 m³
